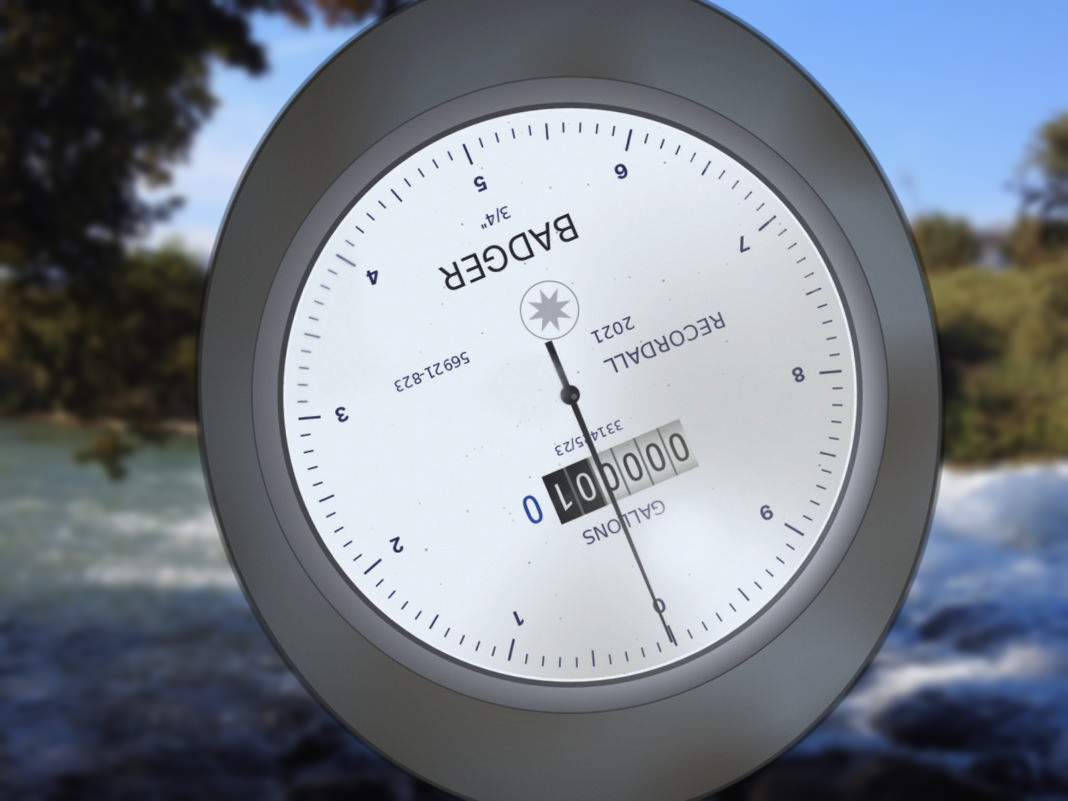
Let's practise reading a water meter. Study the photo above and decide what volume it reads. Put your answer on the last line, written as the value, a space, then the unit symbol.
10.0 gal
